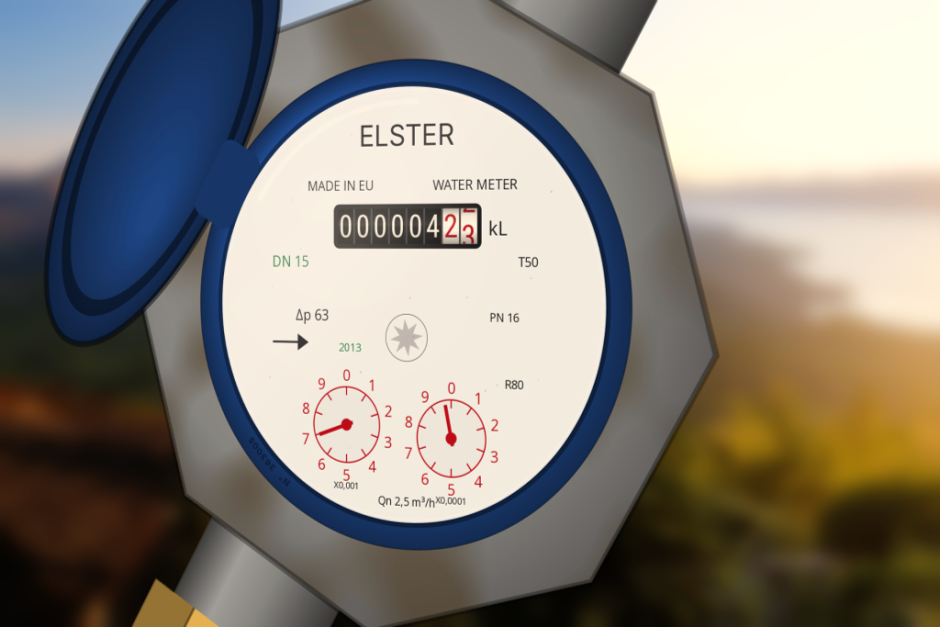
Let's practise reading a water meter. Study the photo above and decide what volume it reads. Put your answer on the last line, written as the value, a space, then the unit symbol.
4.2269 kL
